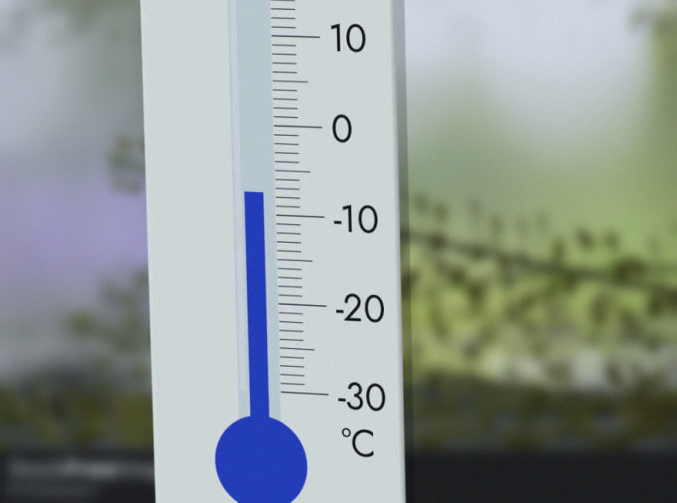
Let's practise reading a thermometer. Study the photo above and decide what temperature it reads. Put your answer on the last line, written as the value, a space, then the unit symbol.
-7.5 °C
